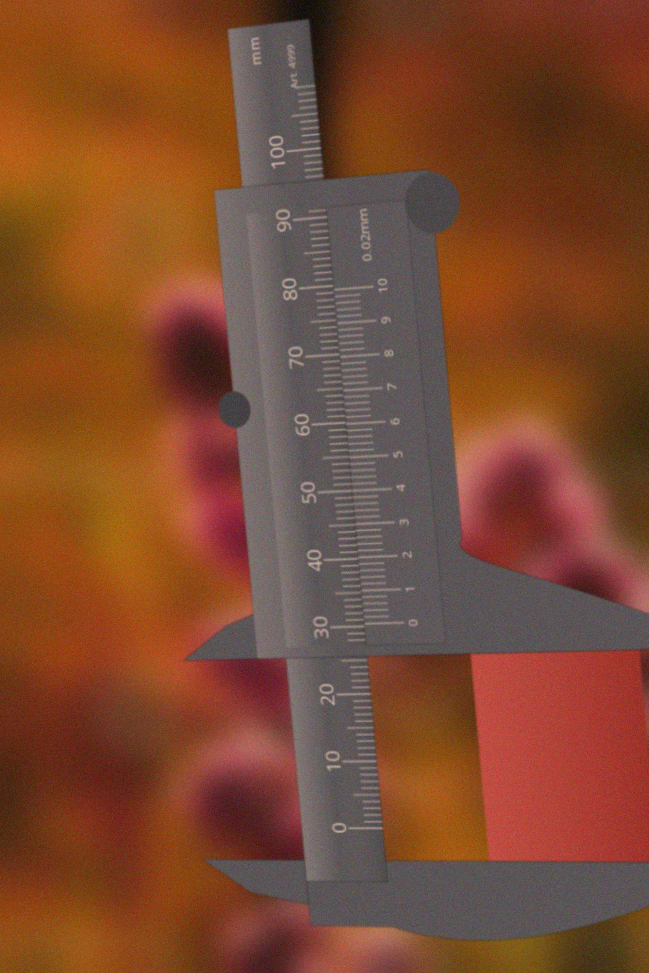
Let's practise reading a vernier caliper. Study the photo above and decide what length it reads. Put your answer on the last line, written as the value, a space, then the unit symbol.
30.4 mm
